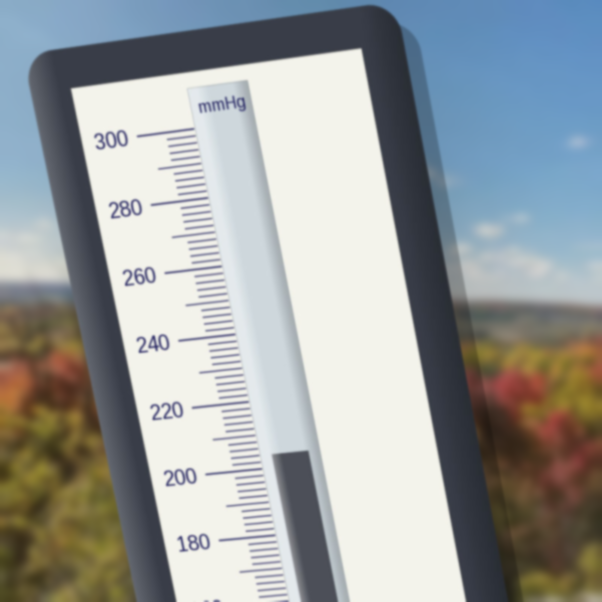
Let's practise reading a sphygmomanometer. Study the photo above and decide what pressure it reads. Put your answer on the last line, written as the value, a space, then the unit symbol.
204 mmHg
